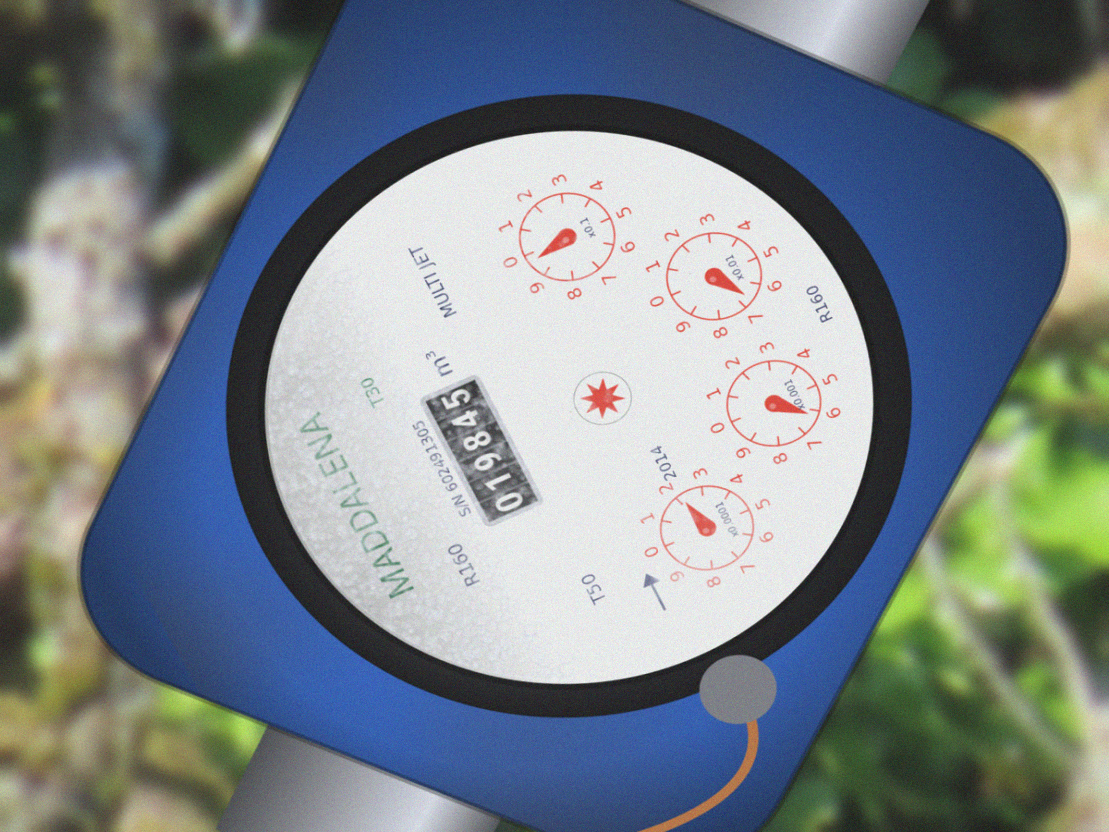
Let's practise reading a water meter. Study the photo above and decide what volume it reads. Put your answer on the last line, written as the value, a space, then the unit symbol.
19844.9662 m³
